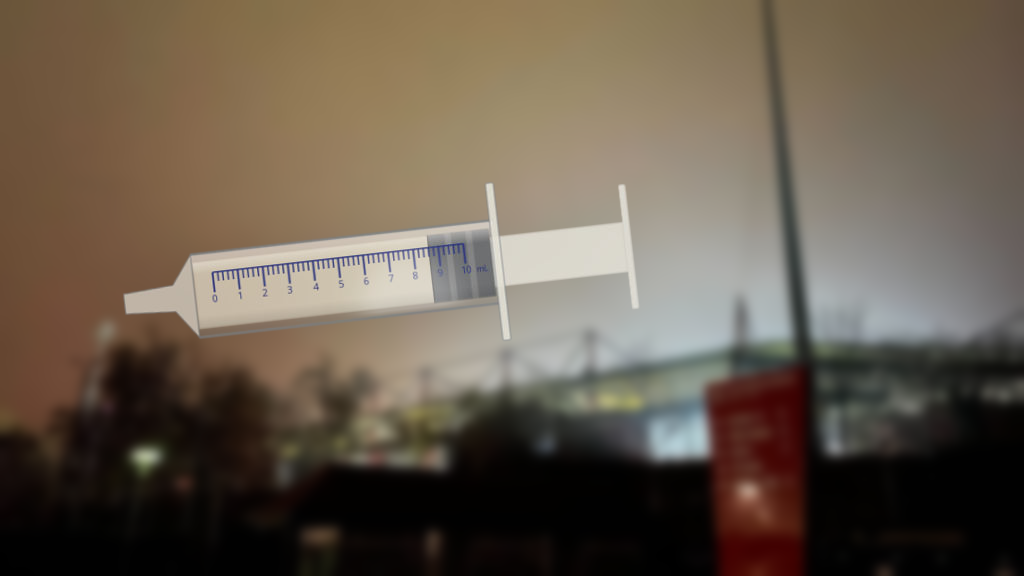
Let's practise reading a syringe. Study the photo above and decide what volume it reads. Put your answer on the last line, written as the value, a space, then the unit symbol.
8.6 mL
